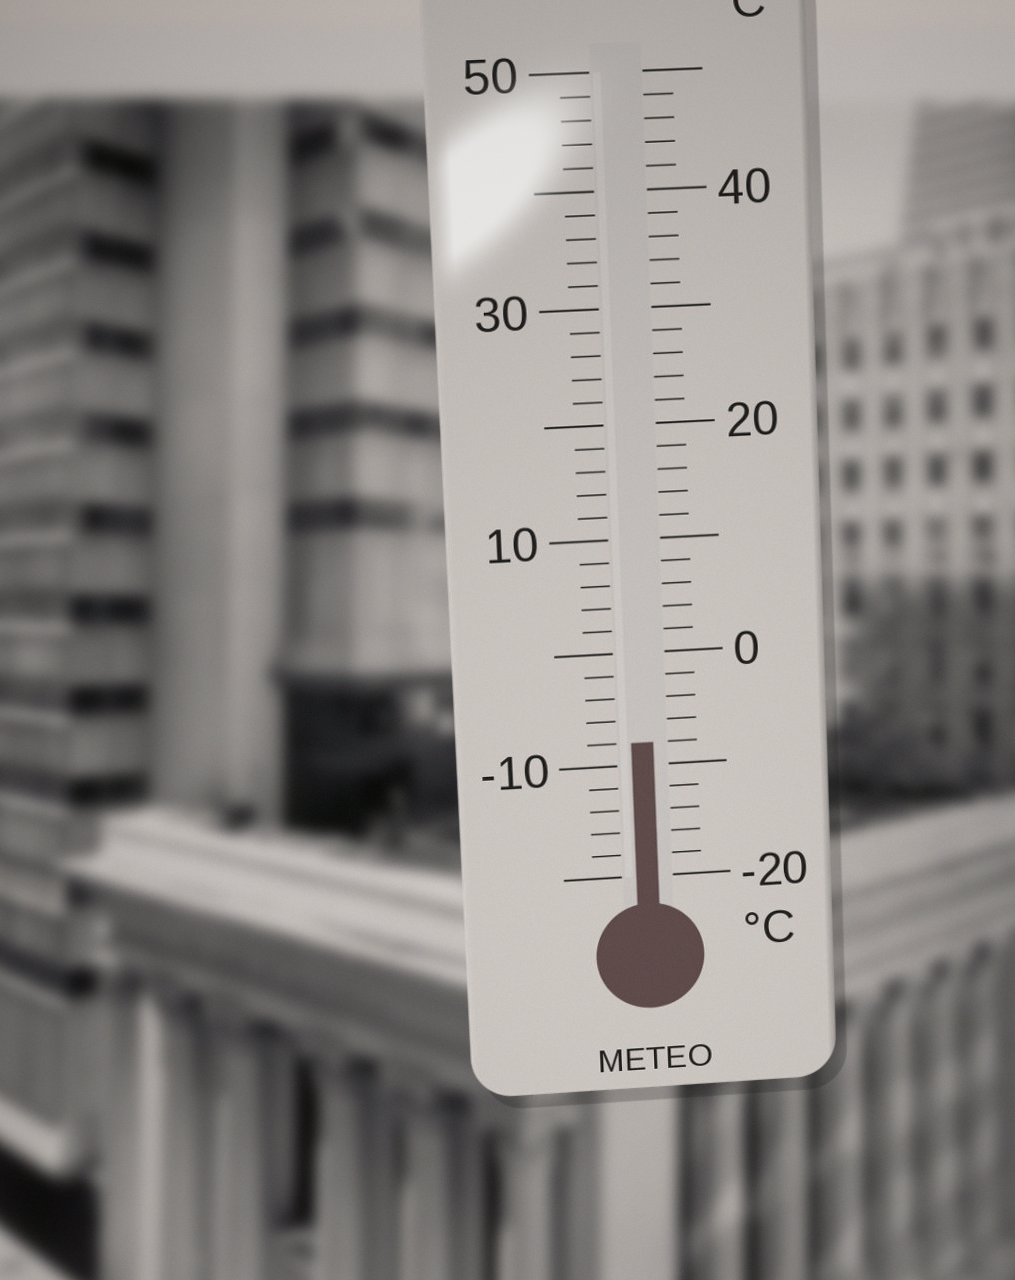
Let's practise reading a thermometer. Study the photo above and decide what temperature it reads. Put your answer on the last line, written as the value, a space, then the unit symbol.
-8 °C
